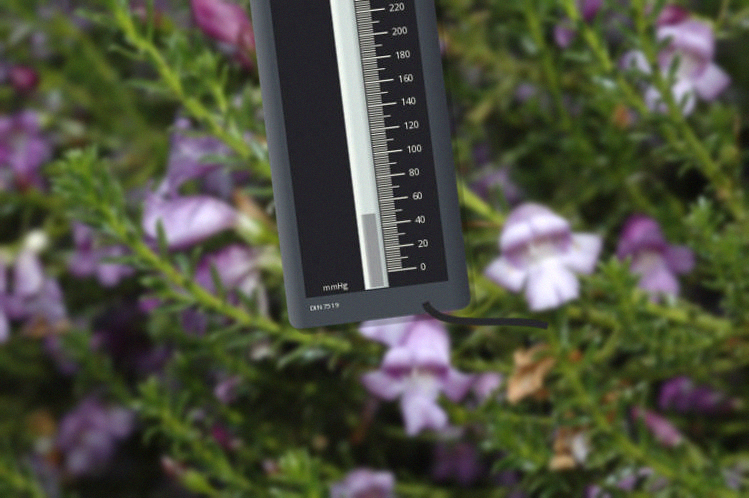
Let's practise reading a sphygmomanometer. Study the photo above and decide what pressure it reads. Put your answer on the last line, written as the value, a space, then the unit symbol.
50 mmHg
